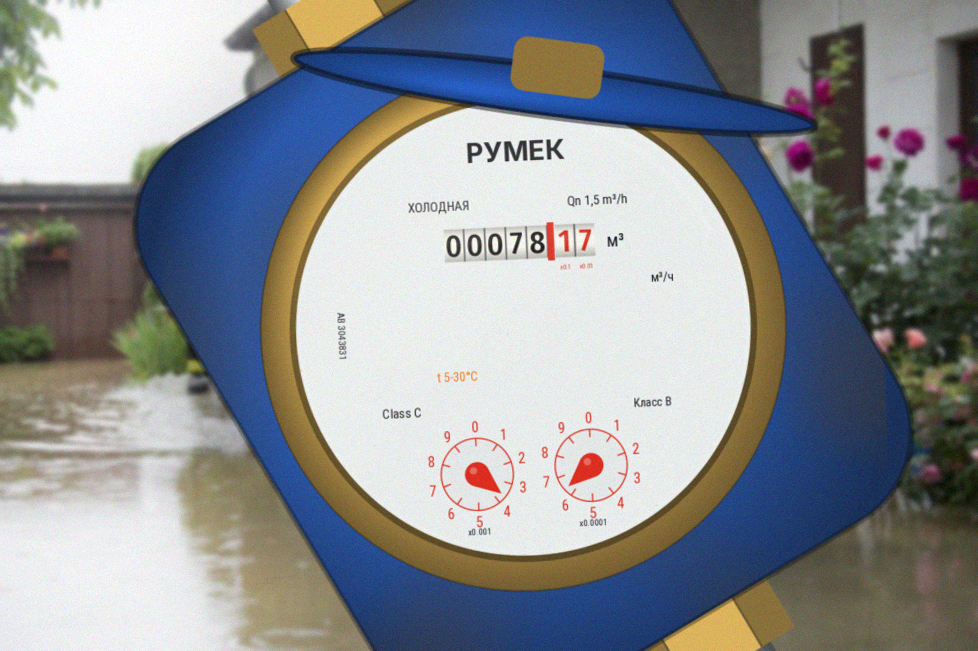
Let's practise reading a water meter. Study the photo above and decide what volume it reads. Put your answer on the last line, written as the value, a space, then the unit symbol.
78.1736 m³
